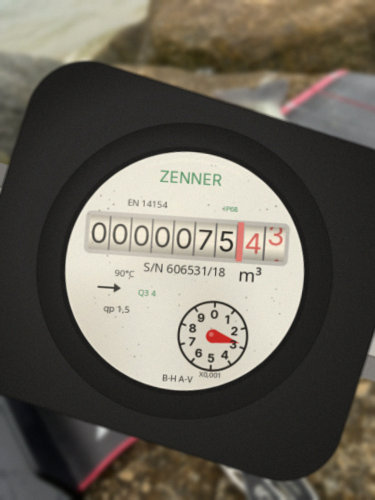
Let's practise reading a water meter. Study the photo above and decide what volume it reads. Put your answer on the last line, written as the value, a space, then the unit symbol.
75.432 m³
